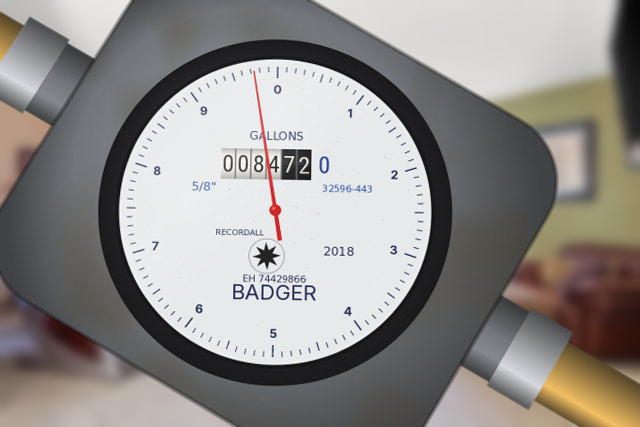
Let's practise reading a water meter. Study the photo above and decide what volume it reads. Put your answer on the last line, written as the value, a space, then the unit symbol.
84719.7 gal
